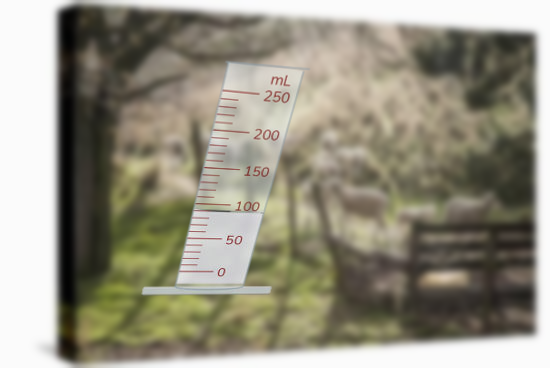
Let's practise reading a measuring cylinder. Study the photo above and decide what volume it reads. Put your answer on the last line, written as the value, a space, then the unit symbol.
90 mL
